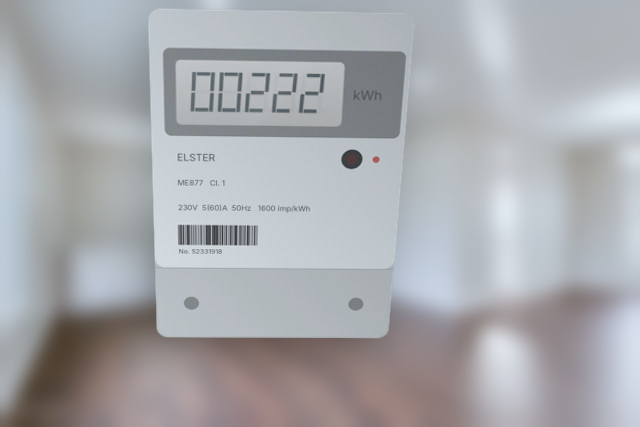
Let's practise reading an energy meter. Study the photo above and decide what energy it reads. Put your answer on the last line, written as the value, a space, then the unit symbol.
222 kWh
